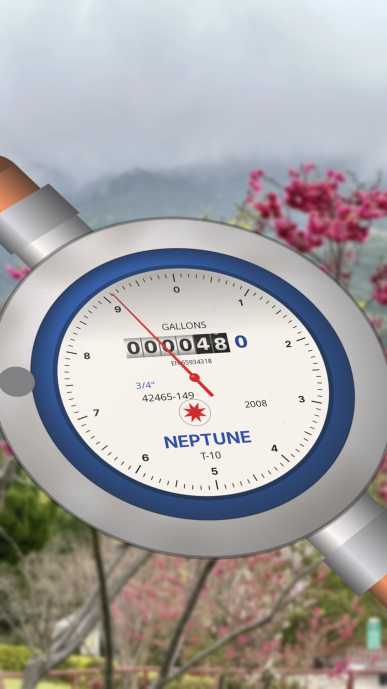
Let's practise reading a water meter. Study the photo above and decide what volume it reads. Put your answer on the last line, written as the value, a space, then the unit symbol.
479.1 gal
